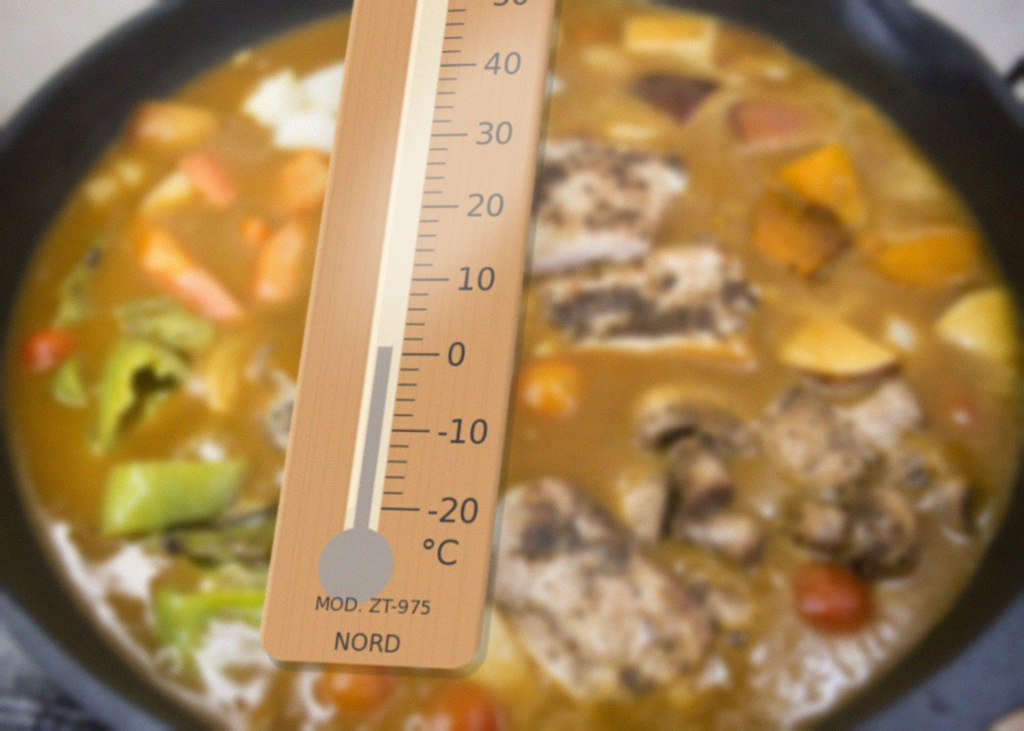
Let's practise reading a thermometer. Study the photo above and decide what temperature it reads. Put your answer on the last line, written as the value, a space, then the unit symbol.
1 °C
